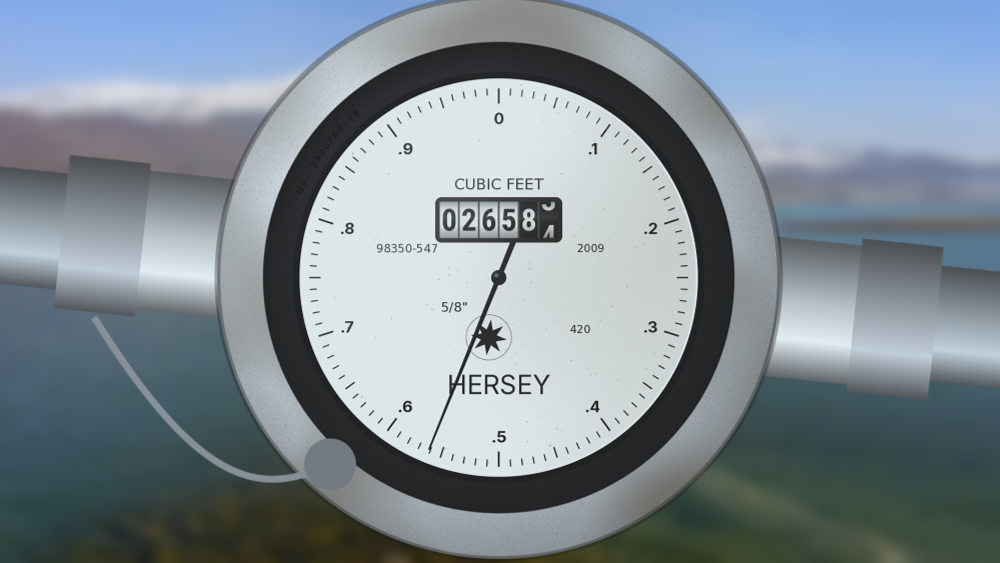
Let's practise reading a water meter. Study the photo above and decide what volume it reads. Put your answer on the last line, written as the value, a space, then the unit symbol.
26583.56 ft³
